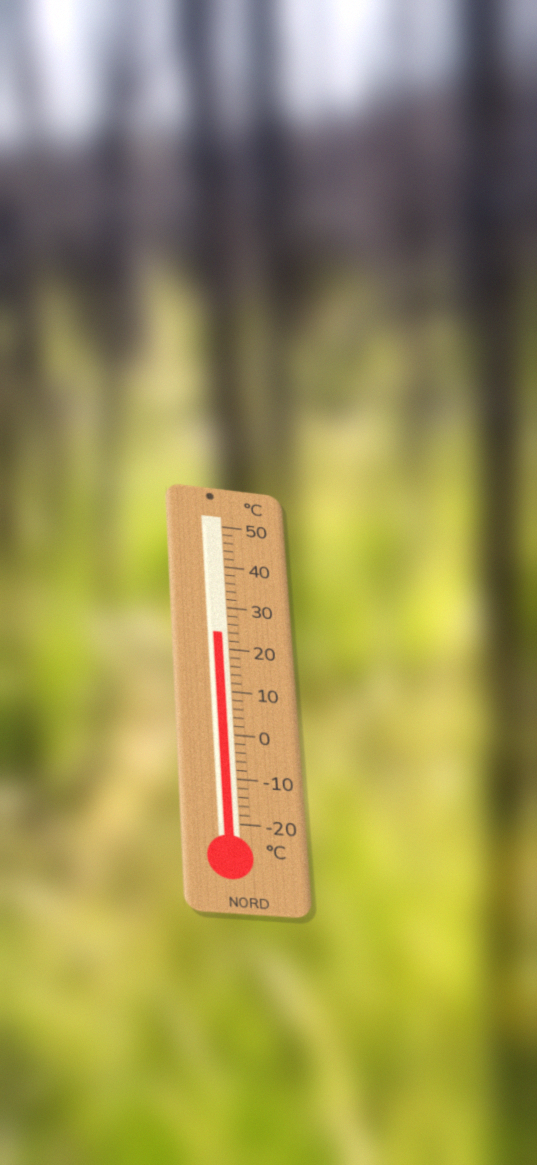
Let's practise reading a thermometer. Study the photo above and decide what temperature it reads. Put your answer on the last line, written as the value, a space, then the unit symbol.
24 °C
